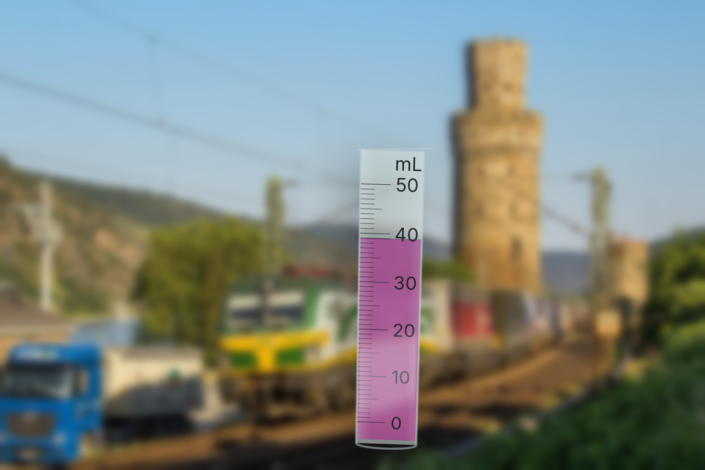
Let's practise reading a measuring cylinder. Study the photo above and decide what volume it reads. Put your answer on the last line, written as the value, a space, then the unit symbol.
39 mL
